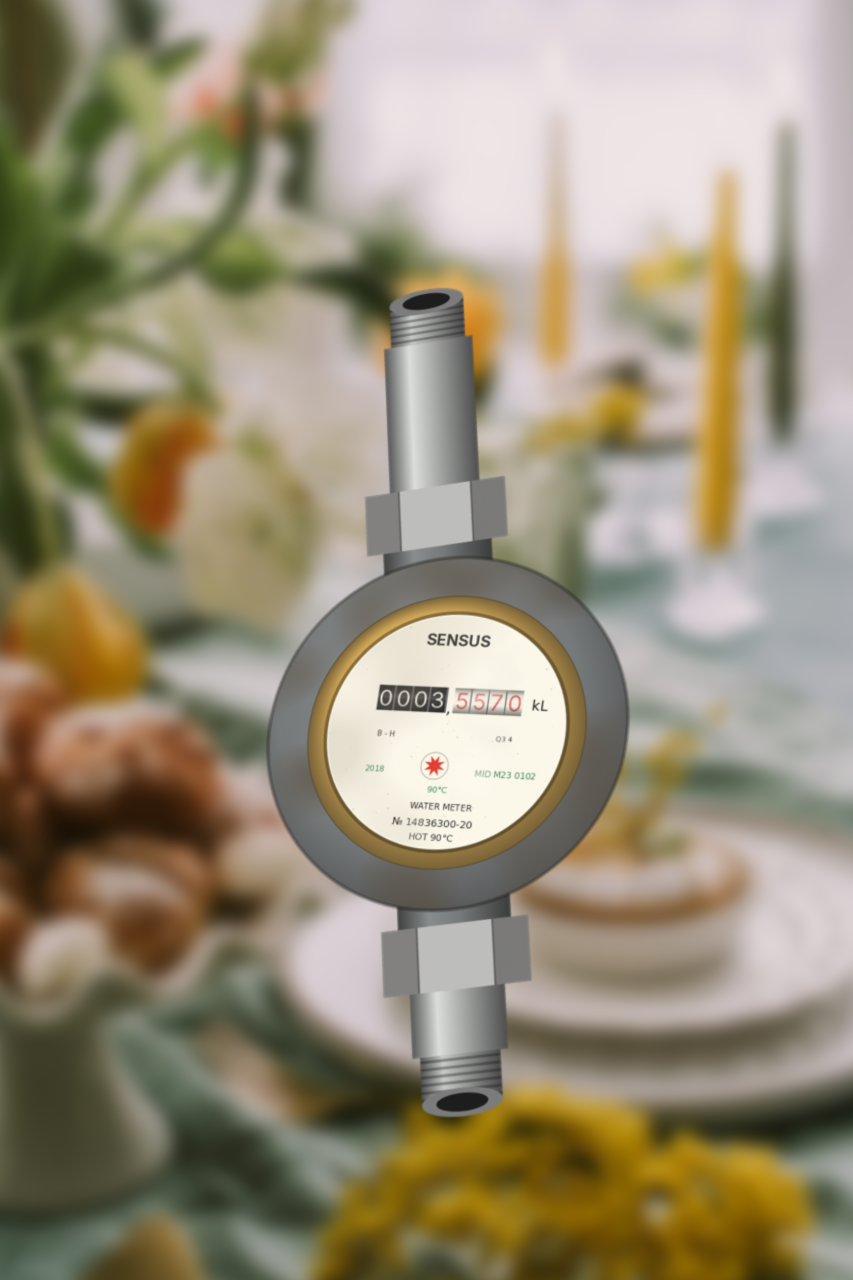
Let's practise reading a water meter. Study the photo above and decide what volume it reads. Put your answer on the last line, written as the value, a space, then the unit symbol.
3.5570 kL
